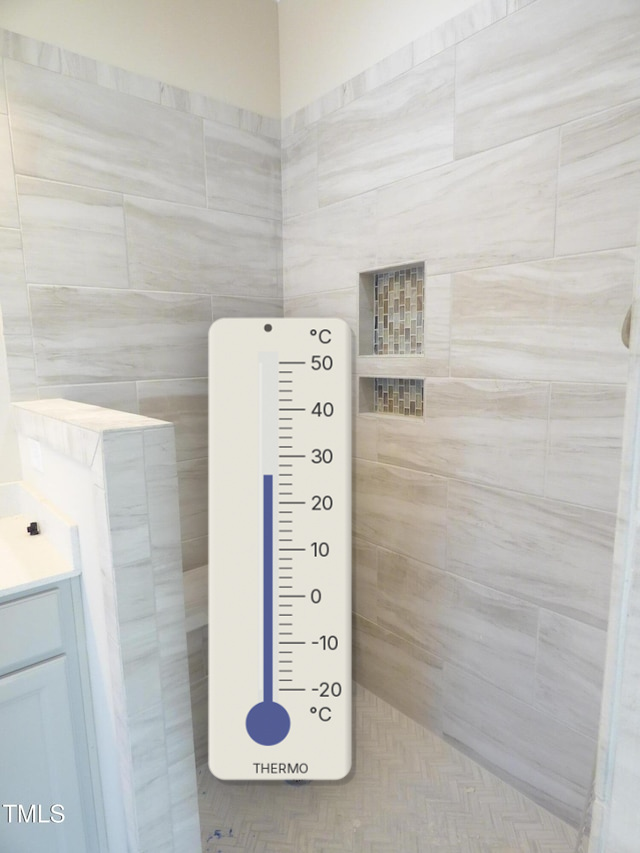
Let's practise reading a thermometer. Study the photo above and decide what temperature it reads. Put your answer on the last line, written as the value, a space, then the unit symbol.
26 °C
